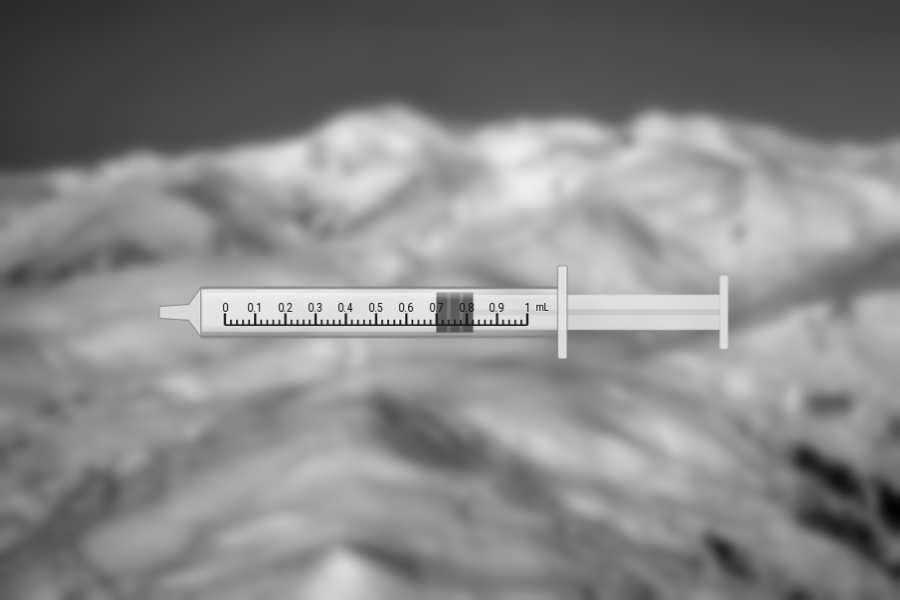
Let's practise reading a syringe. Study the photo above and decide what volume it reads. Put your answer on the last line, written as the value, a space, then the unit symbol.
0.7 mL
